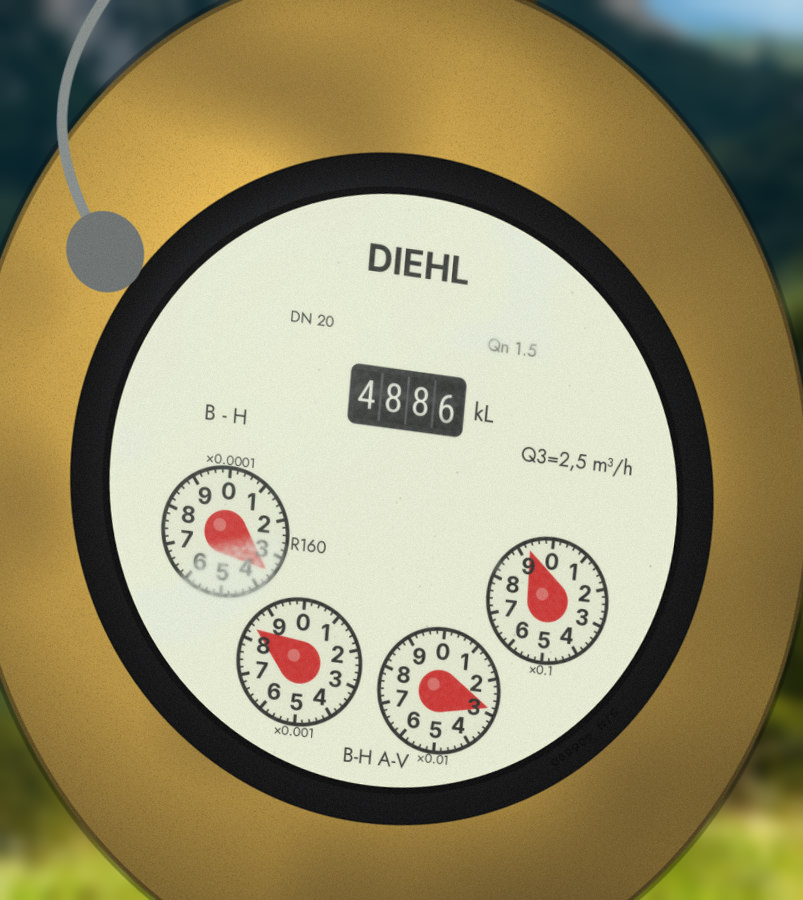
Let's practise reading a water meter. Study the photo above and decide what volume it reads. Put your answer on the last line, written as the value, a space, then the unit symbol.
4885.9283 kL
